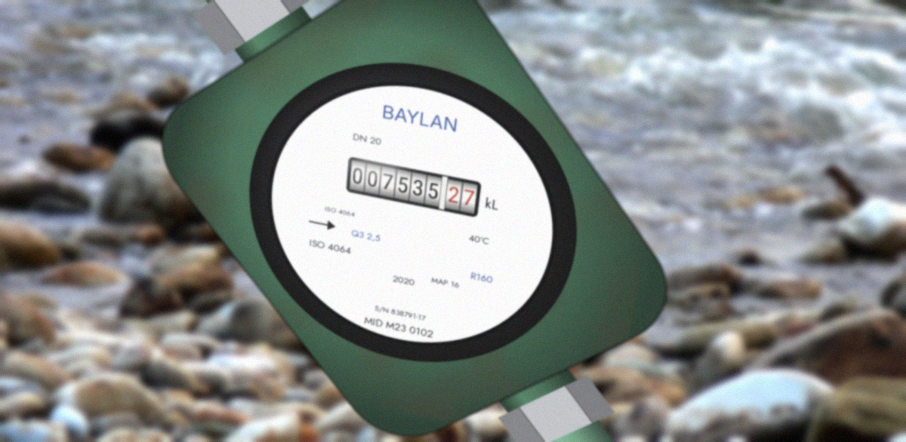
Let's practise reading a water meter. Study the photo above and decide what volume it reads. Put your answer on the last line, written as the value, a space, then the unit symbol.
7535.27 kL
